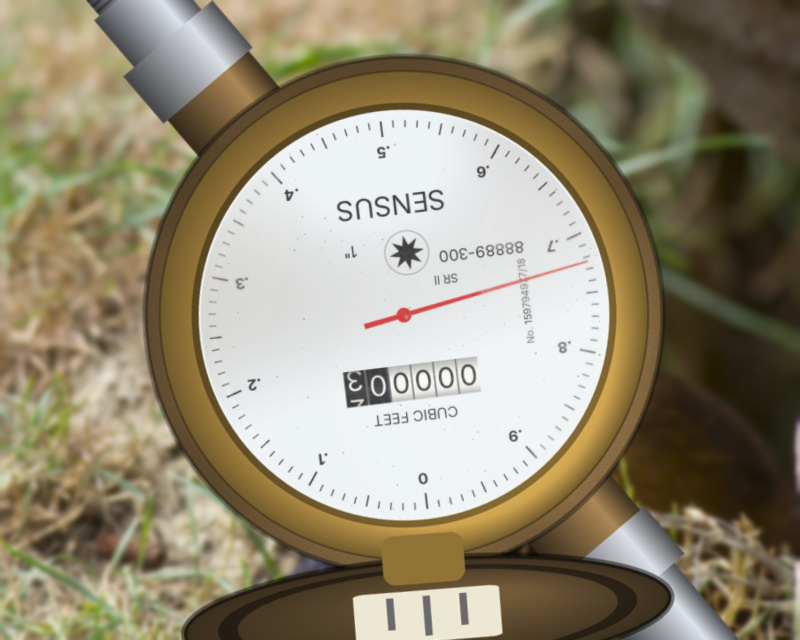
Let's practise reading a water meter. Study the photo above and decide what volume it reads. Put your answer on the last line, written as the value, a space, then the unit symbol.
2.72 ft³
